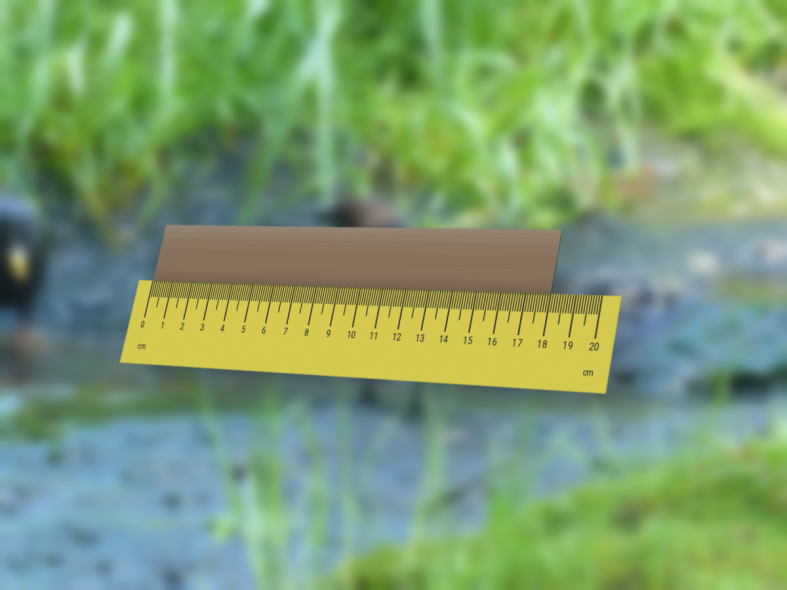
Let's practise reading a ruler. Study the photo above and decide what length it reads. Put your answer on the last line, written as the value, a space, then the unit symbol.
18 cm
